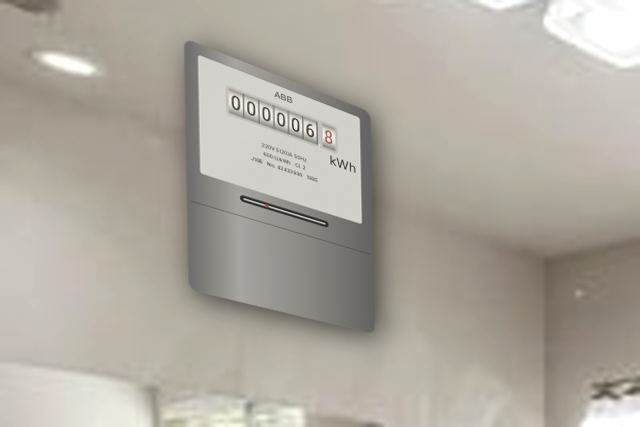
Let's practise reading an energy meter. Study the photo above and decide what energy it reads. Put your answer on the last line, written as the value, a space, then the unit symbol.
6.8 kWh
